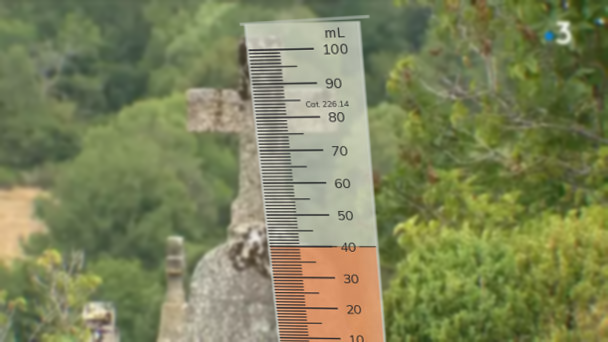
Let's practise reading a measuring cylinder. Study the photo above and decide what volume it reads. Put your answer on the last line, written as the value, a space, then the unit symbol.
40 mL
